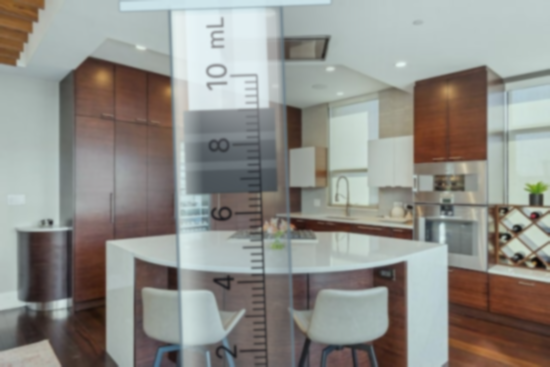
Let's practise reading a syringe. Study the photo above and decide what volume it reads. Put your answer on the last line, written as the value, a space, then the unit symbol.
6.6 mL
